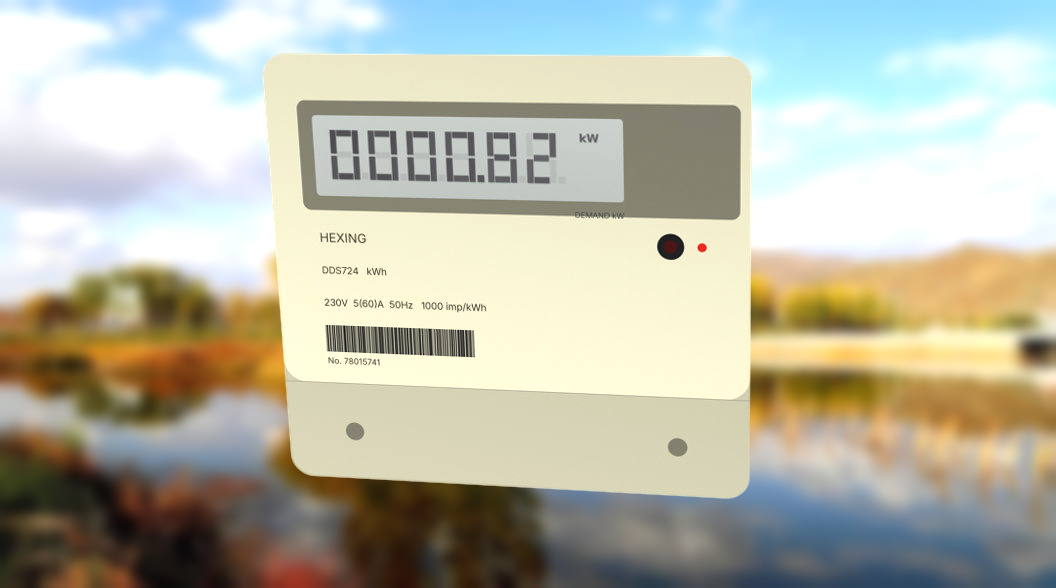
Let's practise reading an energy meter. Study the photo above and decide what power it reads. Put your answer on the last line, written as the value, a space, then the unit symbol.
0.82 kW
